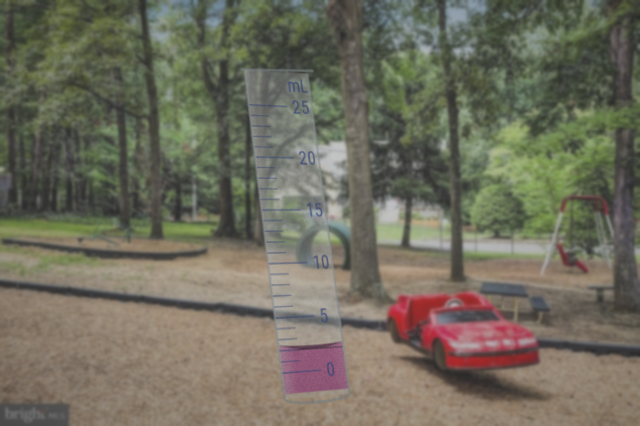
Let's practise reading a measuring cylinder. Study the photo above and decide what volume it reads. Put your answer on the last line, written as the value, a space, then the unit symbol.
2 mL
